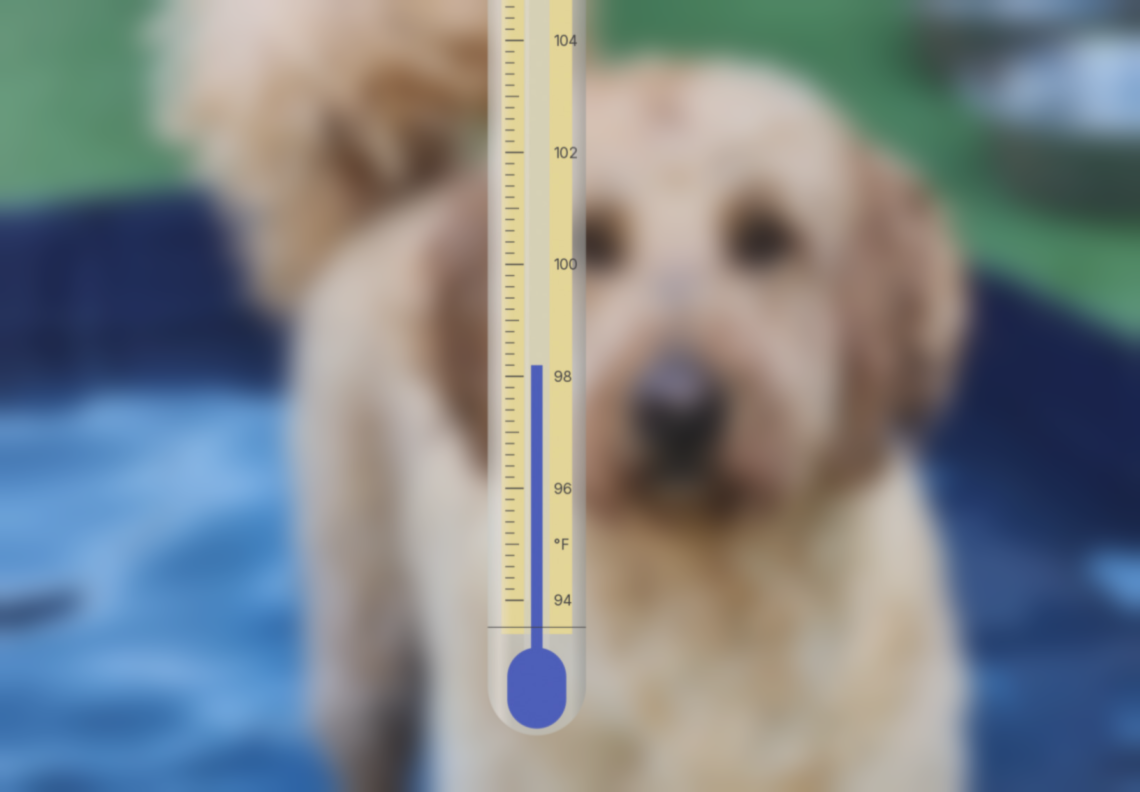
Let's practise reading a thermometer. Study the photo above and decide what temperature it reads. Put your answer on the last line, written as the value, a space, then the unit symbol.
98.2 °F
